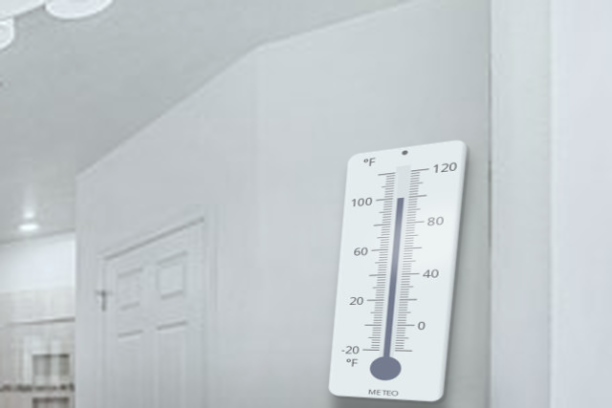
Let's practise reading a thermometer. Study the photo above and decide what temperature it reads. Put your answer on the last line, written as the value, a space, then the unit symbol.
100 °F
